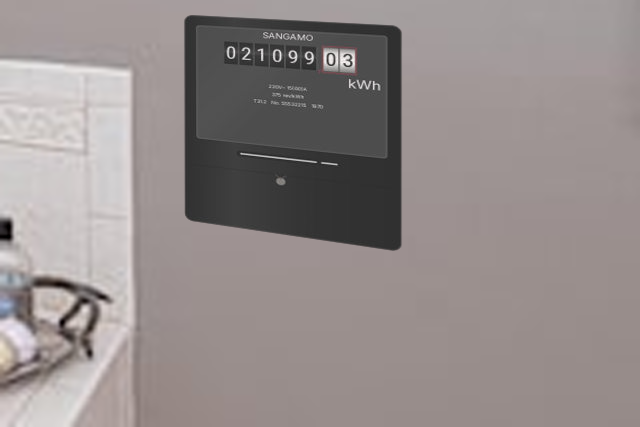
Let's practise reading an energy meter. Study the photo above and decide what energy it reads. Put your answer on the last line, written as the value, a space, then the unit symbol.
21099.03 kWh
